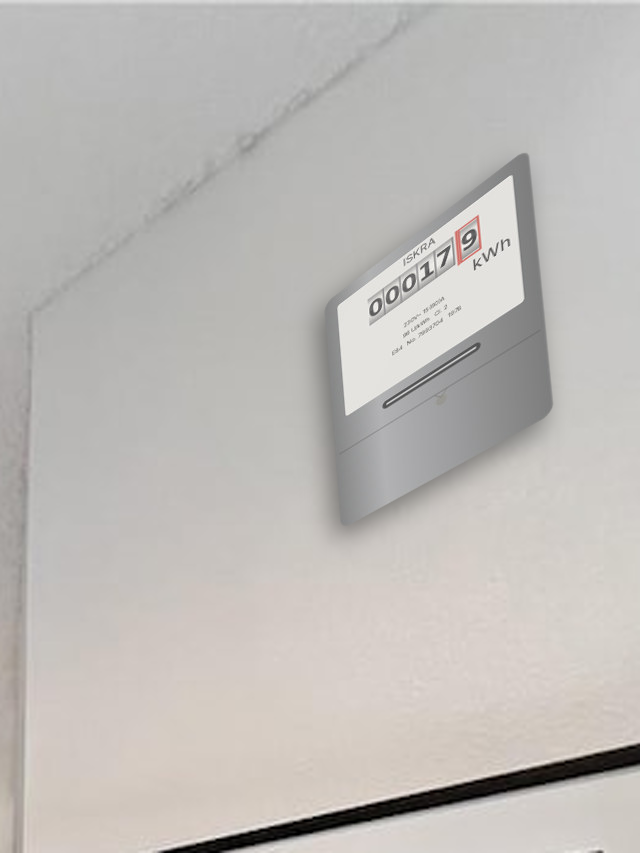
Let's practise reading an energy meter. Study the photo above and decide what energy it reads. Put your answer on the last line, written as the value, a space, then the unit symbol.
17.9 kWh
